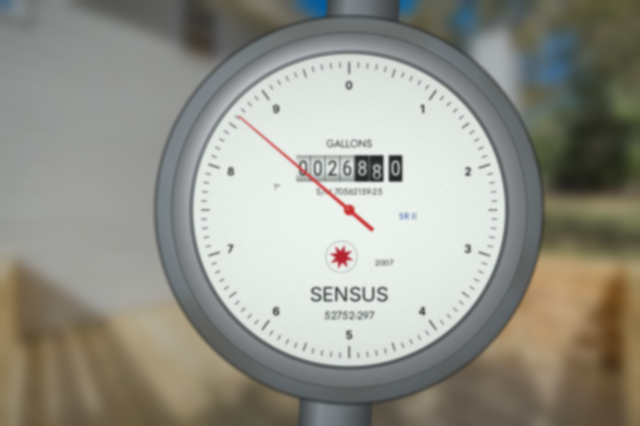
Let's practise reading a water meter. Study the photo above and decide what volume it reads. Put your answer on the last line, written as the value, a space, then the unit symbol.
26878.6 gal
